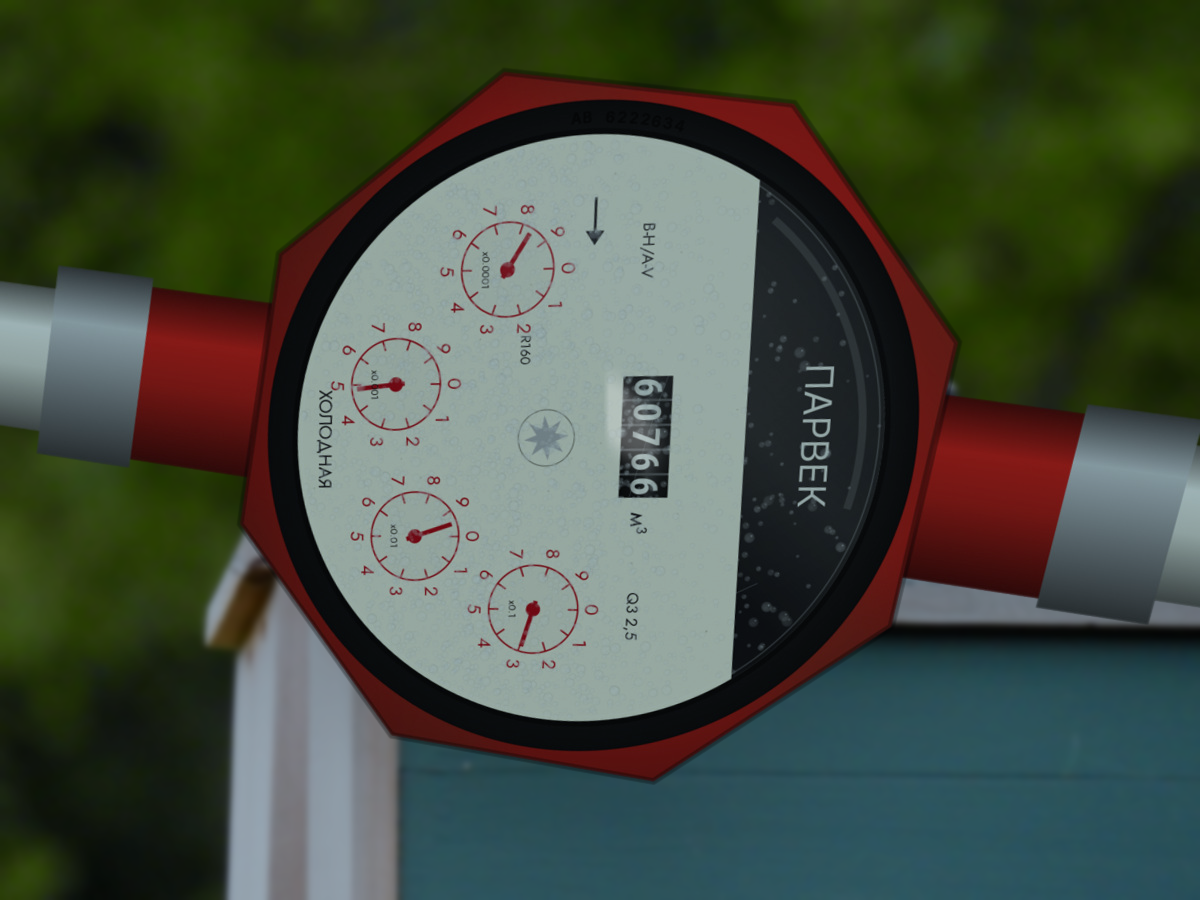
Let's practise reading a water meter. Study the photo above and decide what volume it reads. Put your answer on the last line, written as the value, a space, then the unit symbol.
60766.2948 m³
